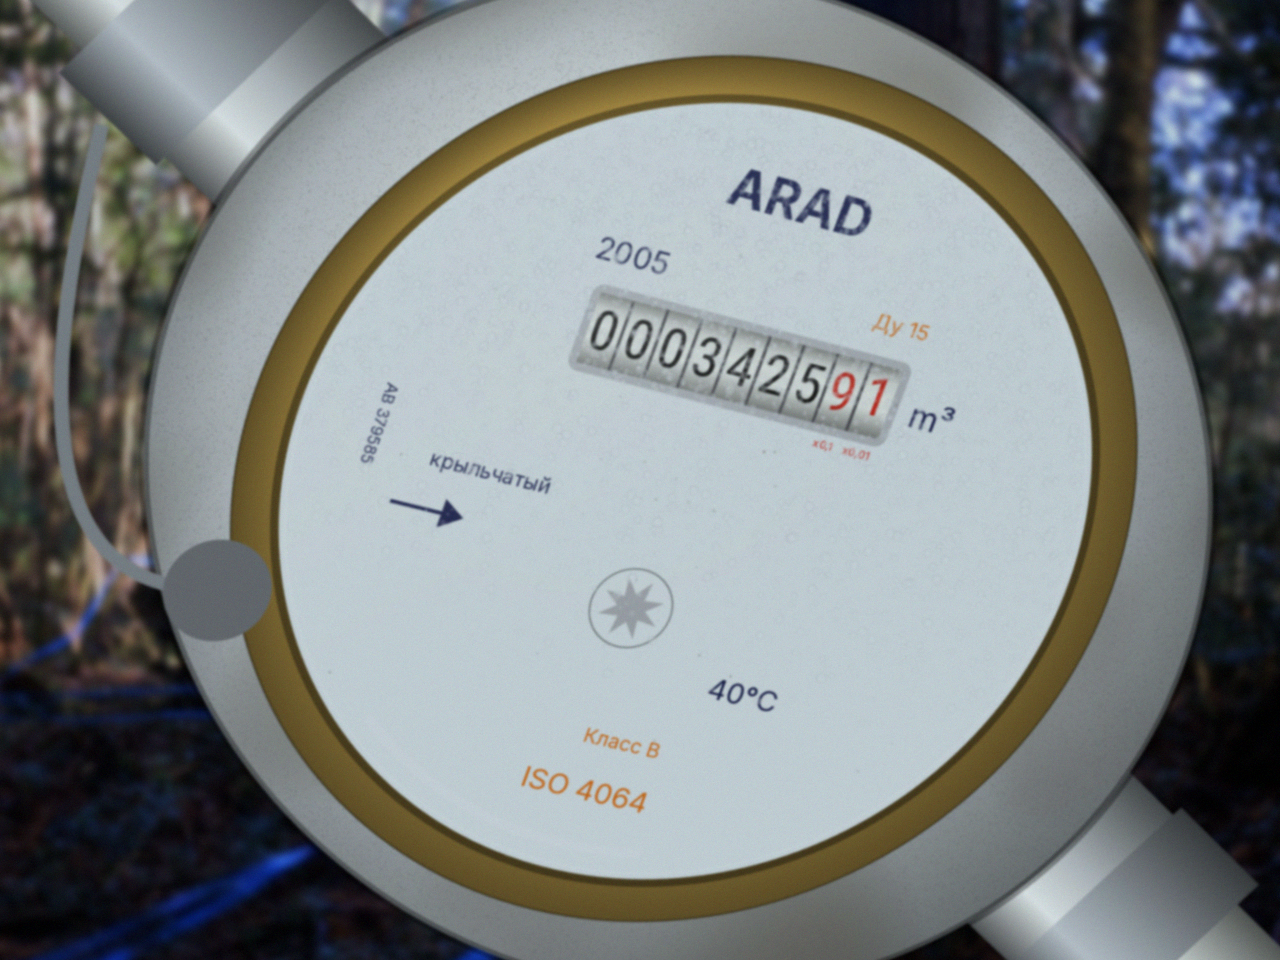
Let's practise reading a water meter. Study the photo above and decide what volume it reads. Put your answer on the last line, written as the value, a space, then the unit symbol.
3425.91 m³
